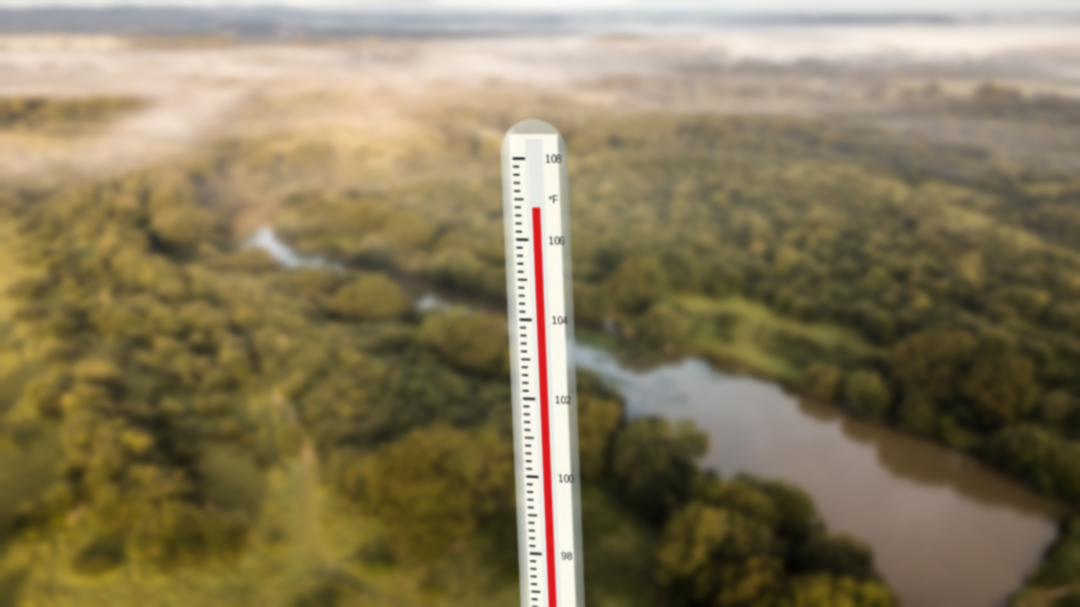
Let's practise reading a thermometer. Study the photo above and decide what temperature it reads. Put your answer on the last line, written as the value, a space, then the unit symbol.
106.8 °F
